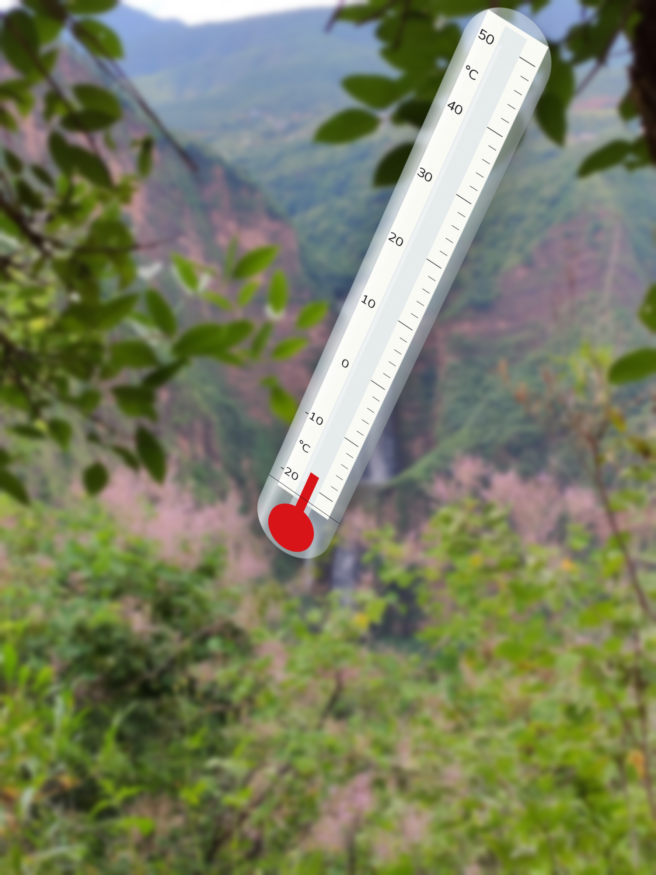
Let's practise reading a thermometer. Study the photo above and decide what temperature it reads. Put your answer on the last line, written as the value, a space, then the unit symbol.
-18 °C
